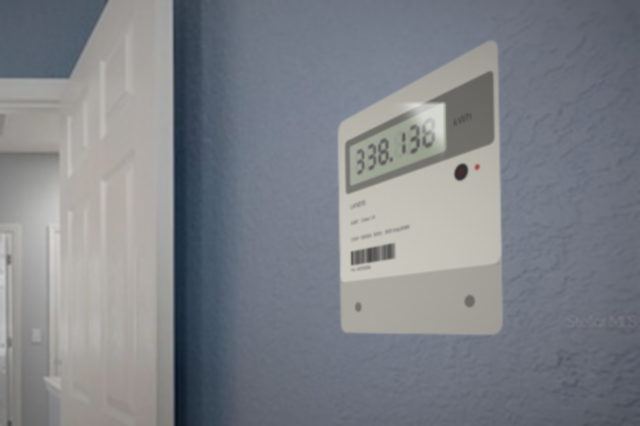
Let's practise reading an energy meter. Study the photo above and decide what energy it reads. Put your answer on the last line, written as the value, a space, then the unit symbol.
338.138 kWh
